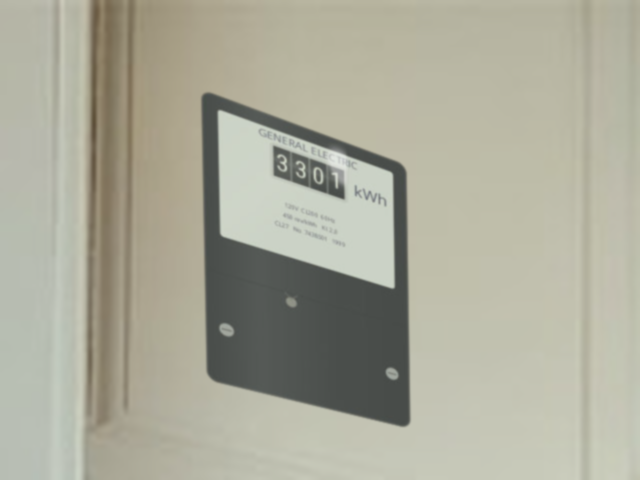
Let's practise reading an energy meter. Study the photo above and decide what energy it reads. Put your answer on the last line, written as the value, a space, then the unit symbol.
3301 kWh
